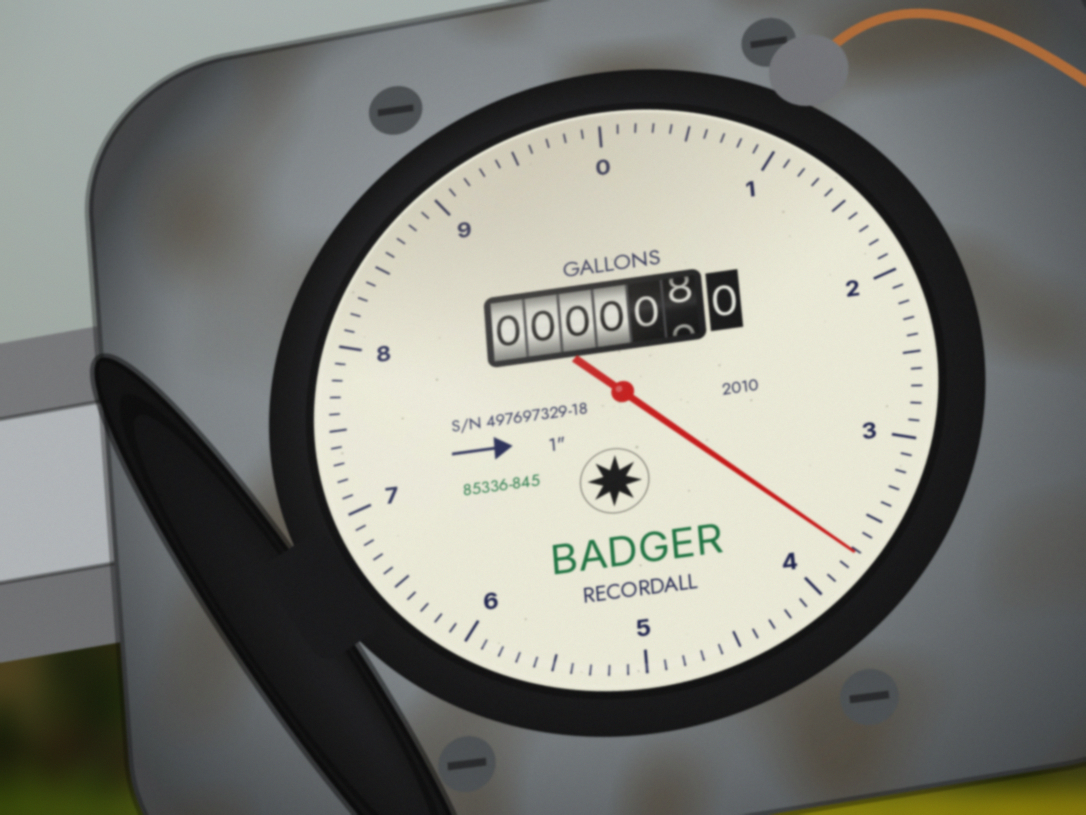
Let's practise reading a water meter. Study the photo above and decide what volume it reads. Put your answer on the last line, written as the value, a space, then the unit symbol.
83.7 gal
